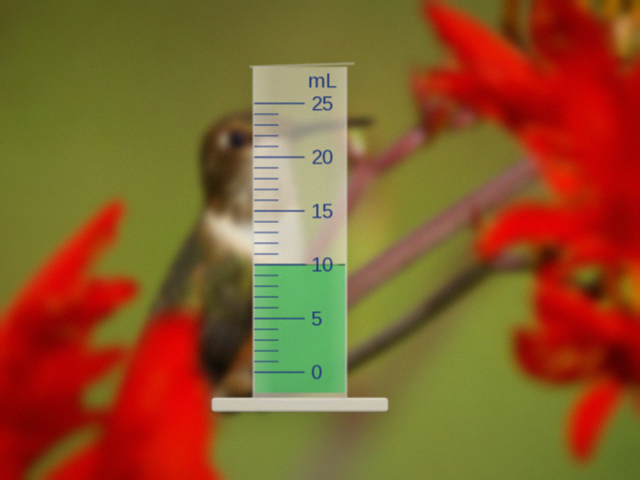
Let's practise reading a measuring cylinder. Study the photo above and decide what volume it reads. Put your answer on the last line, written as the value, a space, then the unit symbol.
10 mL
